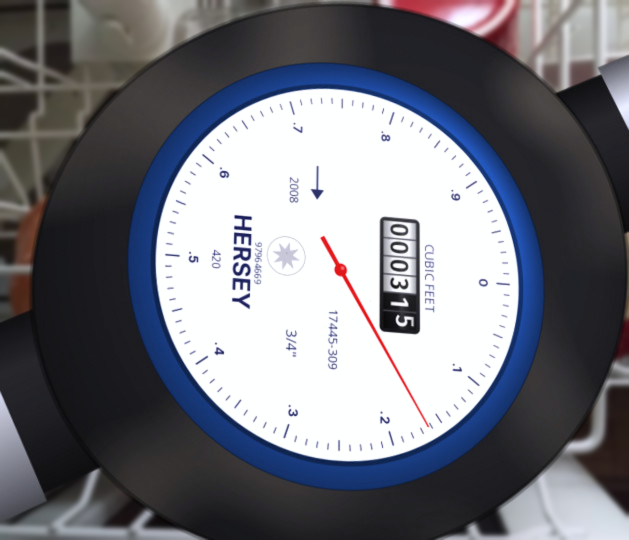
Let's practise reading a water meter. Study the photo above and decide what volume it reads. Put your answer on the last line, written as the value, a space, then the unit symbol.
315.16 ft³
